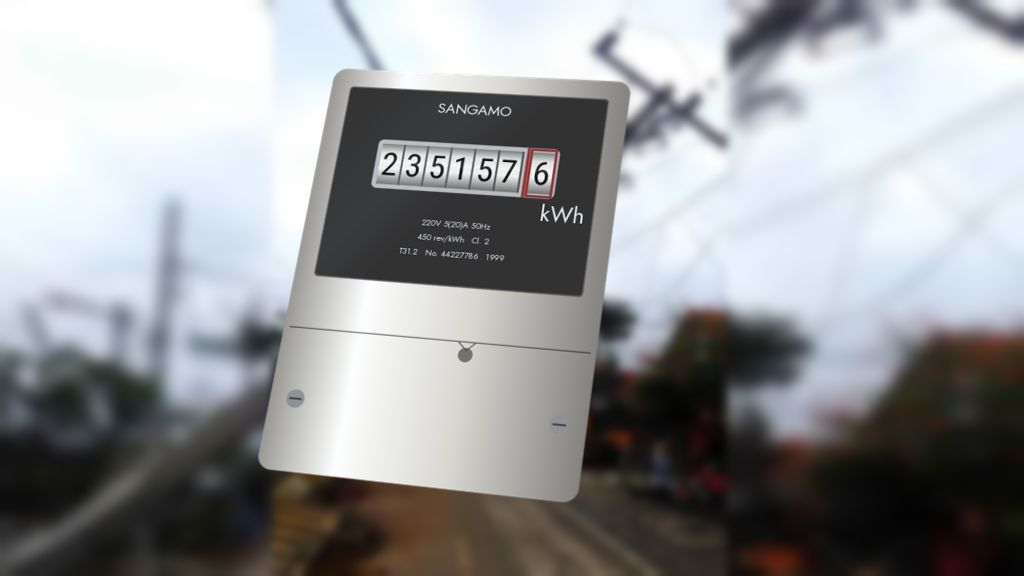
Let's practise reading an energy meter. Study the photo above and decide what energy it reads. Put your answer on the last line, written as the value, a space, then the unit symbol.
235157.6 kWh
